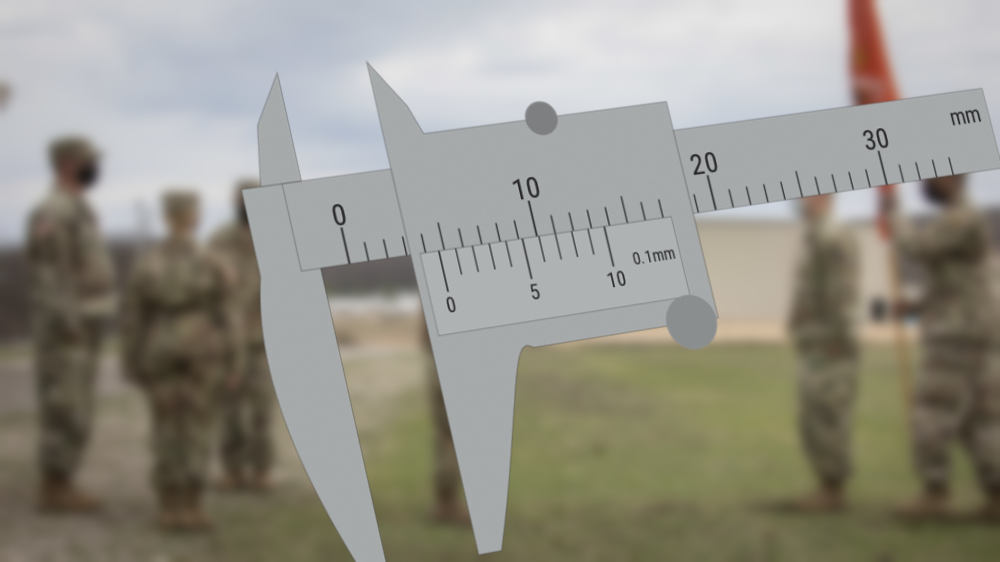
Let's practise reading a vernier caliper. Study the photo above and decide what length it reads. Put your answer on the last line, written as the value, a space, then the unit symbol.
4.7 mm
